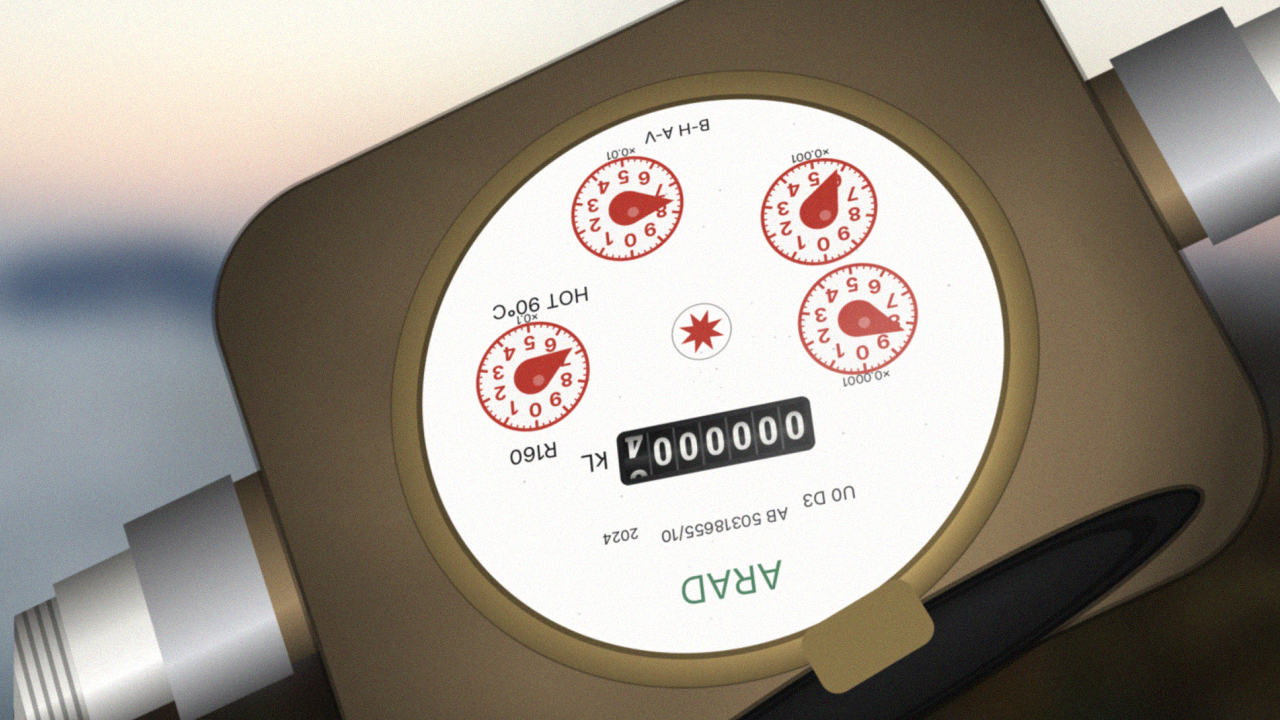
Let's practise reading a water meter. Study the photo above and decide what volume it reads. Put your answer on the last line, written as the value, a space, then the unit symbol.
3.6758 kL
